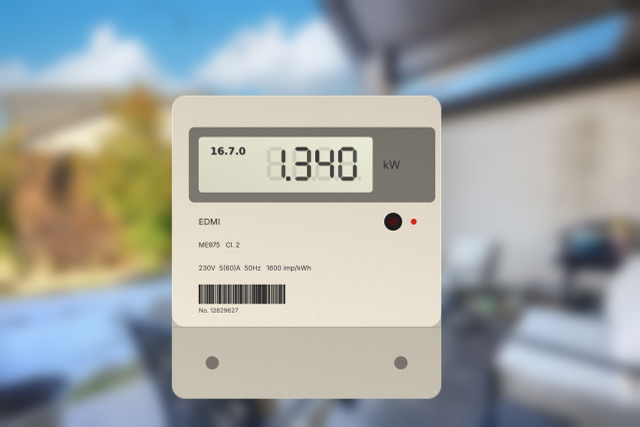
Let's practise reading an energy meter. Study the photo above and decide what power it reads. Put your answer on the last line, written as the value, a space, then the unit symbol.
1.340 kW
